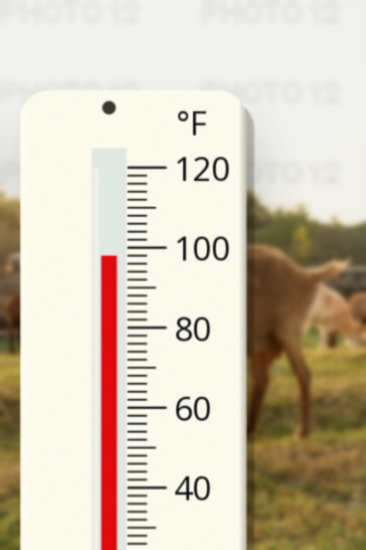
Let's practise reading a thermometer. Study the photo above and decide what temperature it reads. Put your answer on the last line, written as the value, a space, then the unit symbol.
98 °F
